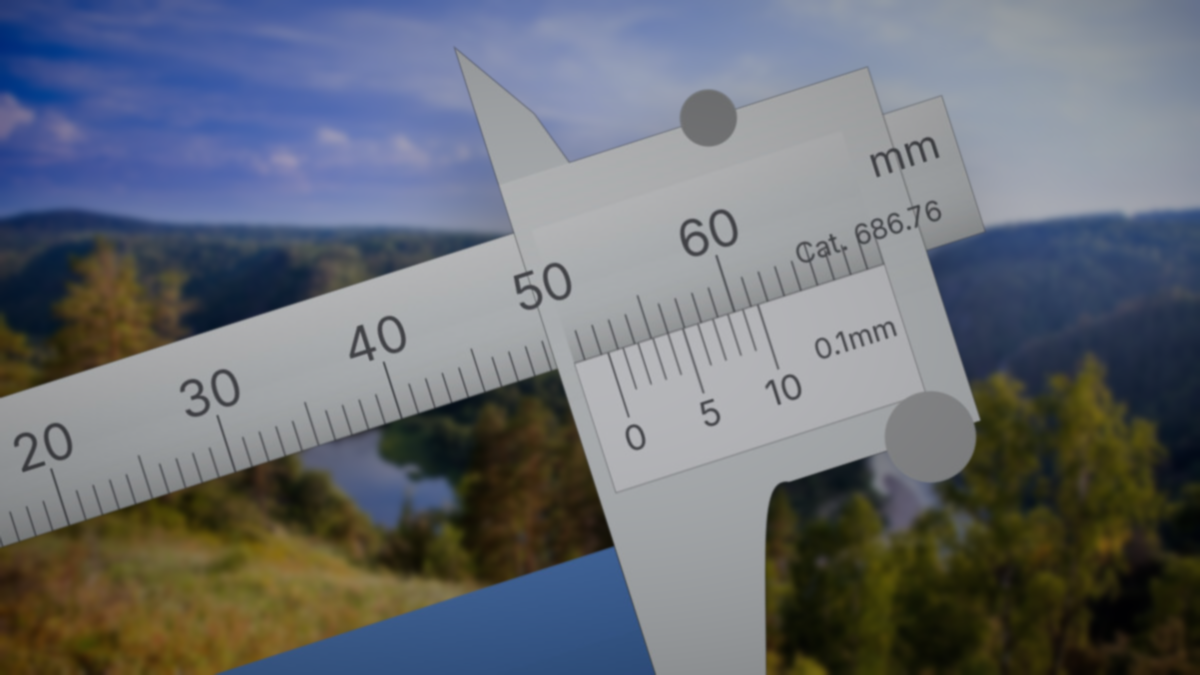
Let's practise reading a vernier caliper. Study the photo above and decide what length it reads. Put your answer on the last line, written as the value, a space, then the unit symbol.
52.4 mm
